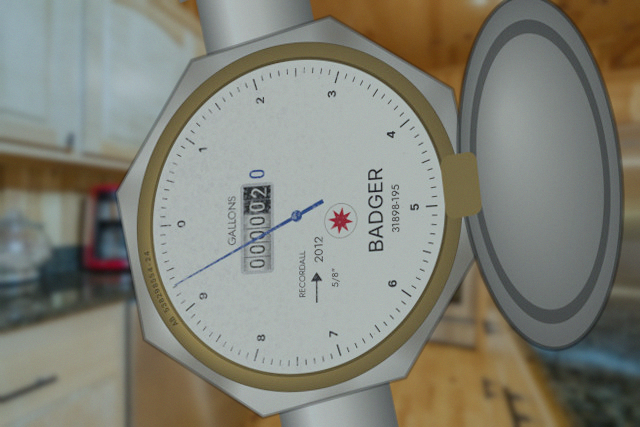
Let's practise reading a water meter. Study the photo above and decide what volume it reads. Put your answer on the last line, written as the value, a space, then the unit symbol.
19.3 gal
